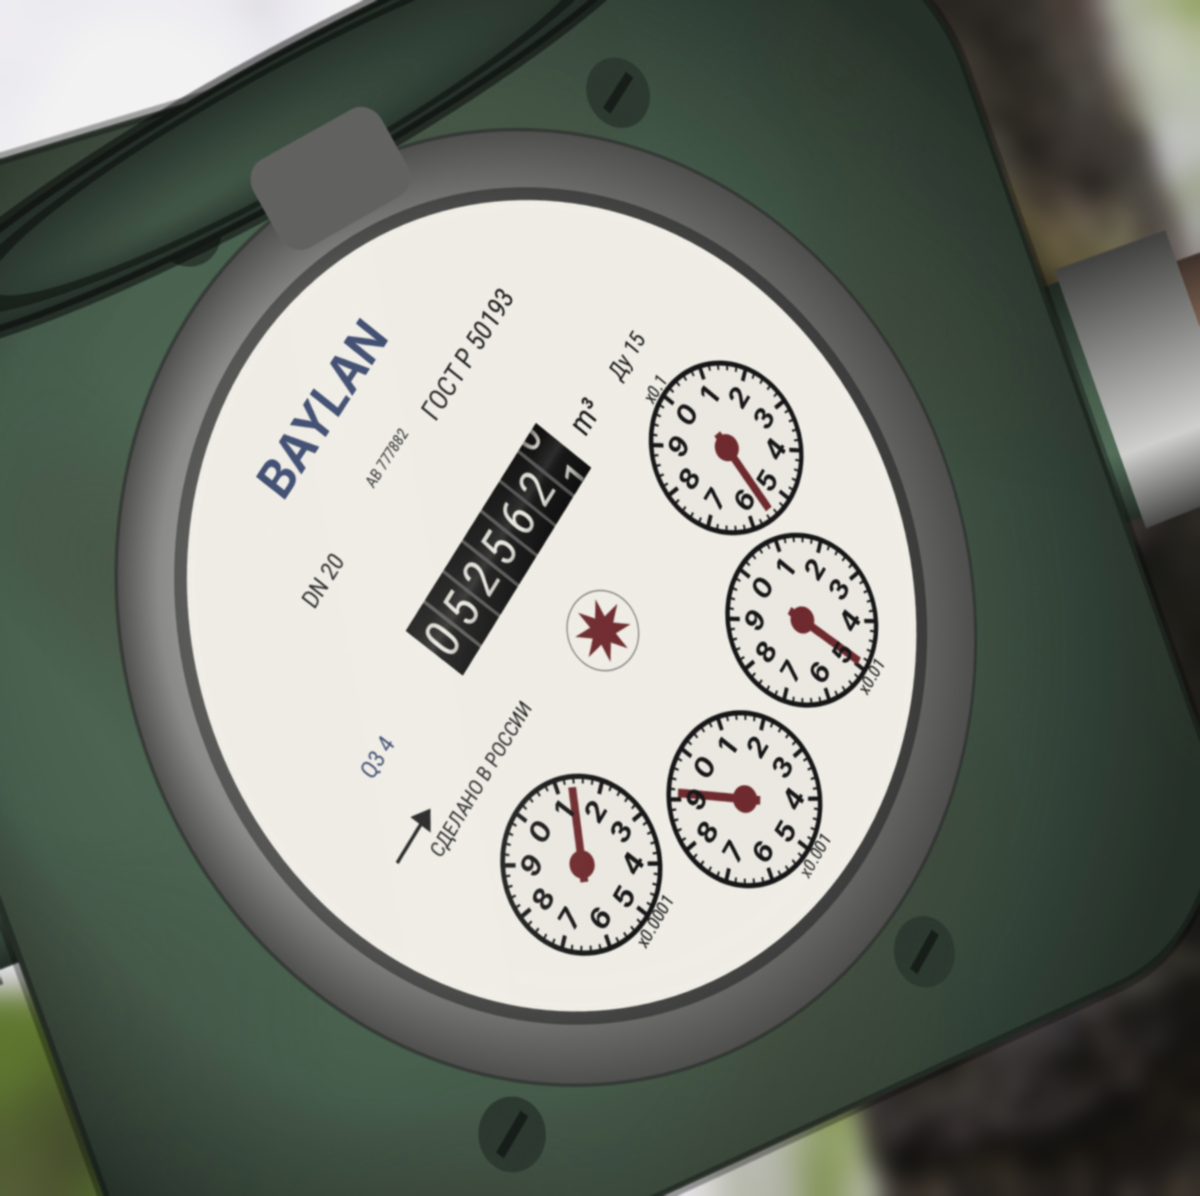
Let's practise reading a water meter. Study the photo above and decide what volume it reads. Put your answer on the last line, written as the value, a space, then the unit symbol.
525620.5491 m³
